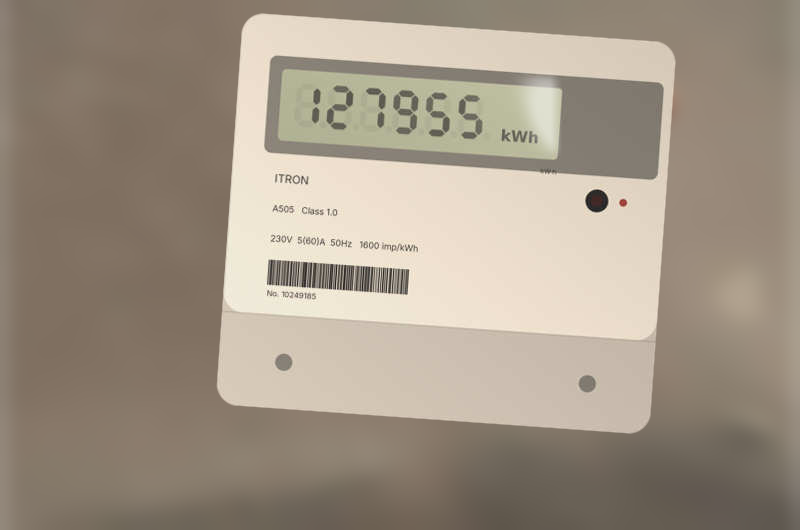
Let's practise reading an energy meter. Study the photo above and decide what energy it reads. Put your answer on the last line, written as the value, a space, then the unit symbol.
127955 kWh
